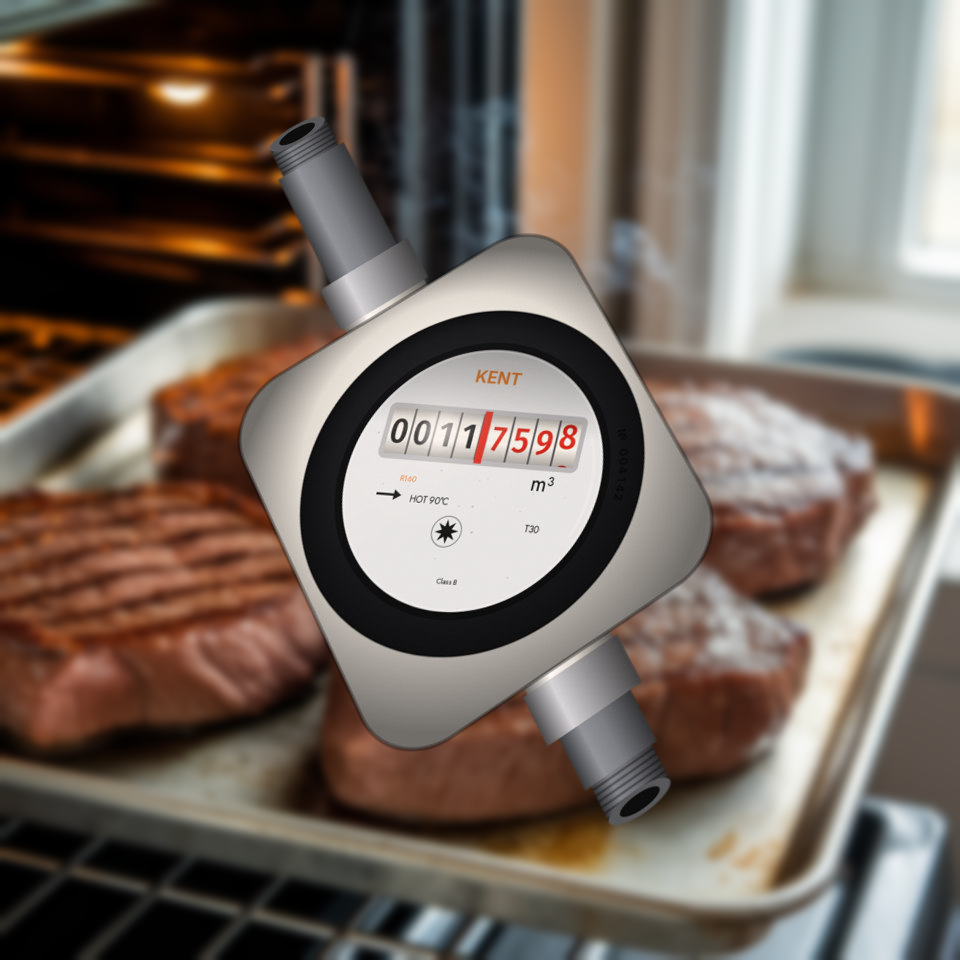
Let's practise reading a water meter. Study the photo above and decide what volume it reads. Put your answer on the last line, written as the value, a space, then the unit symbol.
11.7598 m³
